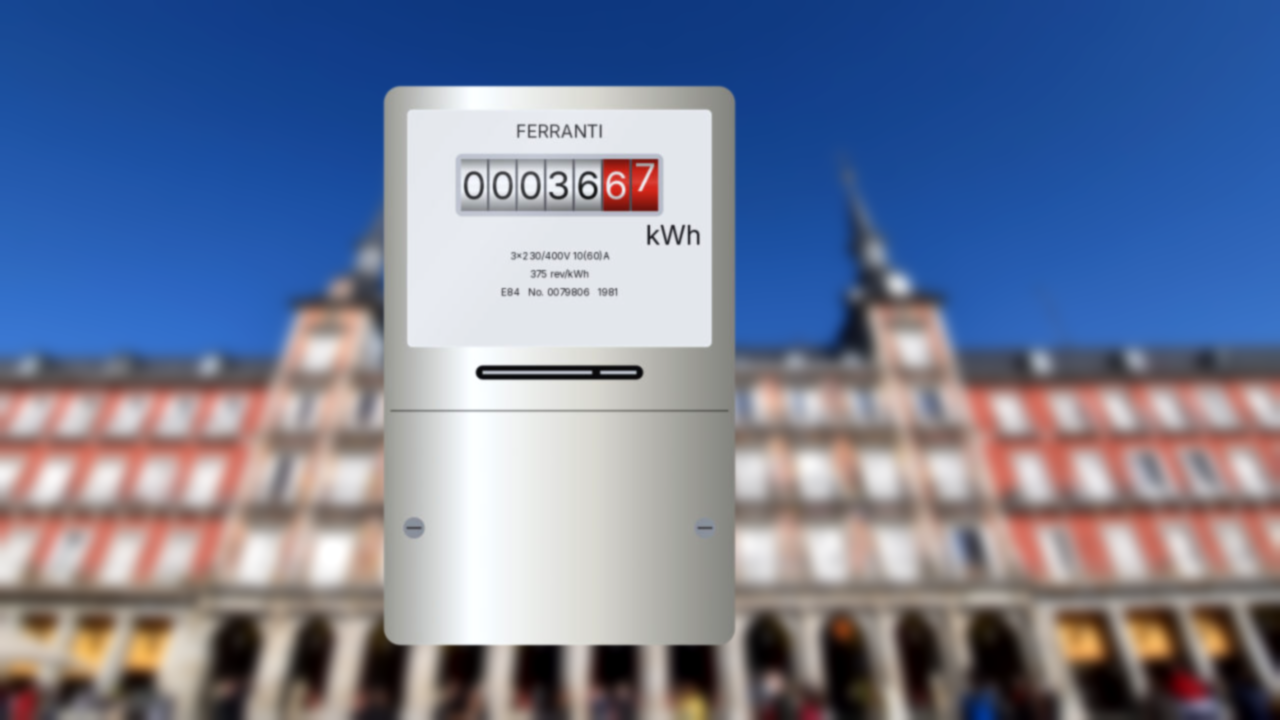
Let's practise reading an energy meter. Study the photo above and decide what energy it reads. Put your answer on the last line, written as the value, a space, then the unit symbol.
36.67 kWh
